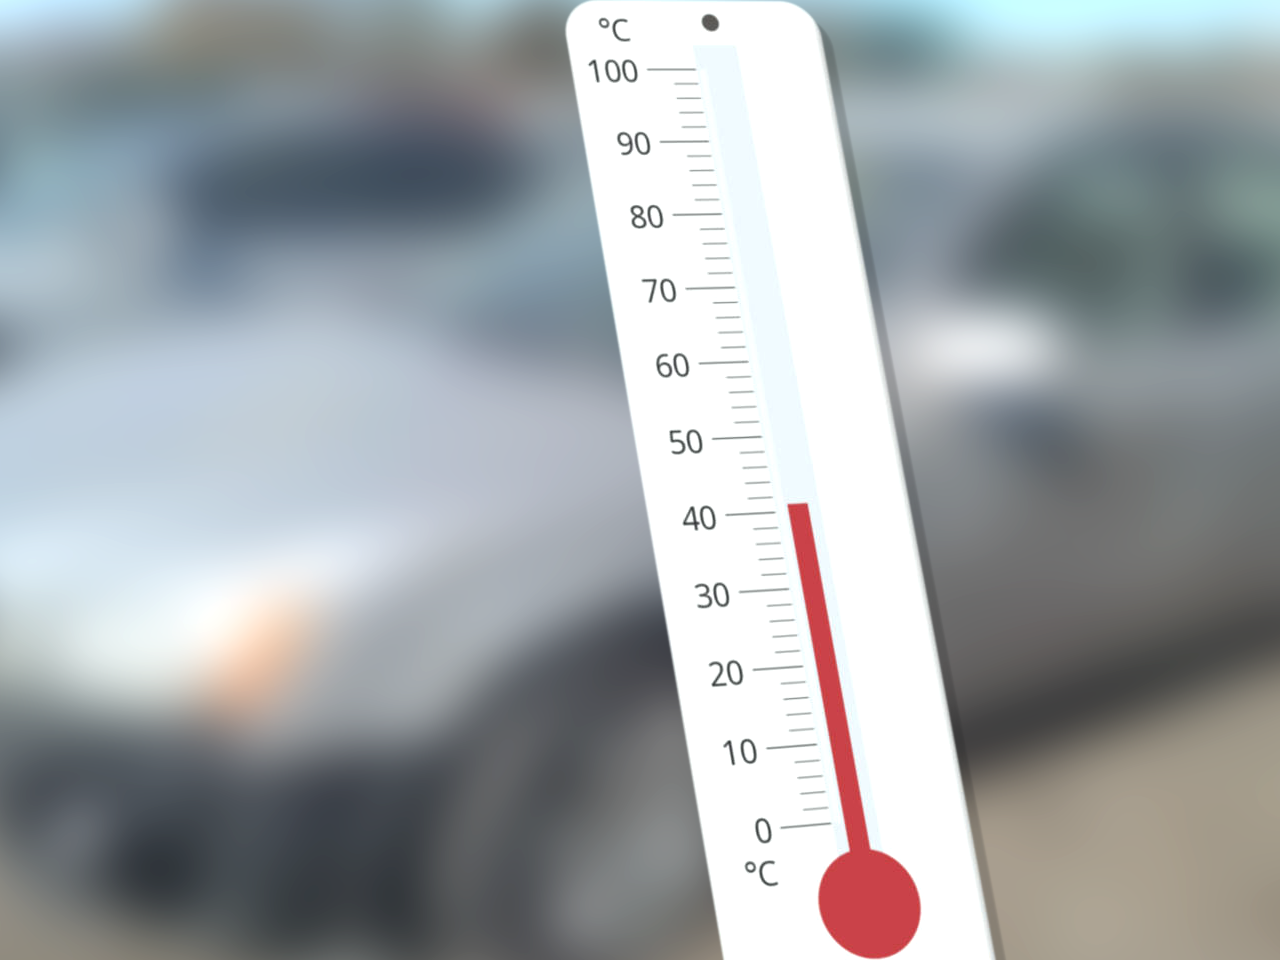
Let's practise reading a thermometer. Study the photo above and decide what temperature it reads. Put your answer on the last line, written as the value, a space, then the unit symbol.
41 °C
